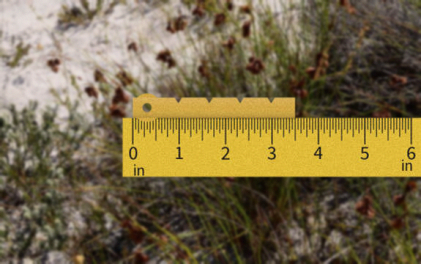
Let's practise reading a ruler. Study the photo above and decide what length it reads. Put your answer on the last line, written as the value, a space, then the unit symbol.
3.5 in
